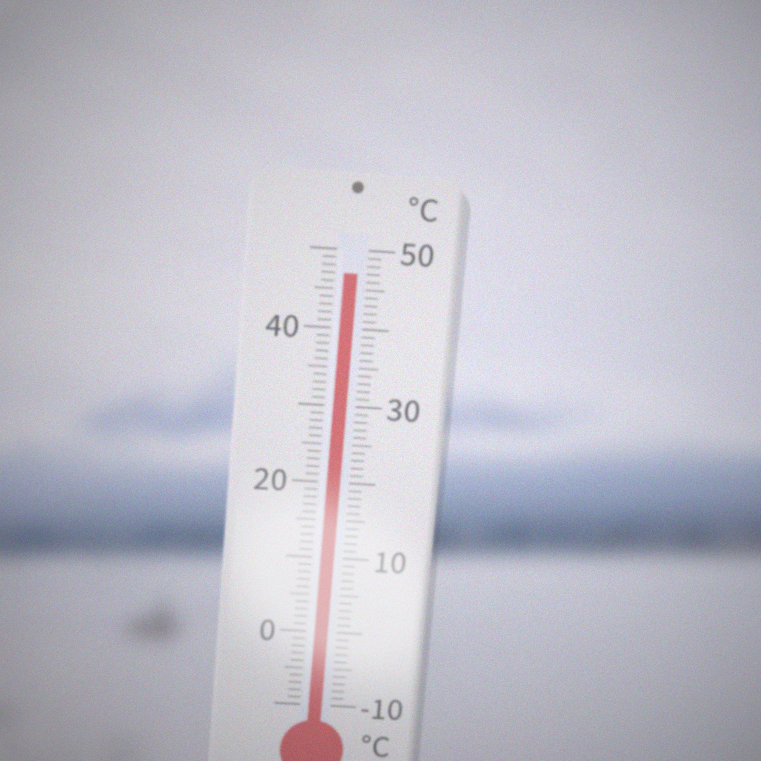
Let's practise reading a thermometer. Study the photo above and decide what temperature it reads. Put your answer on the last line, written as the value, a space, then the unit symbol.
47 °C
